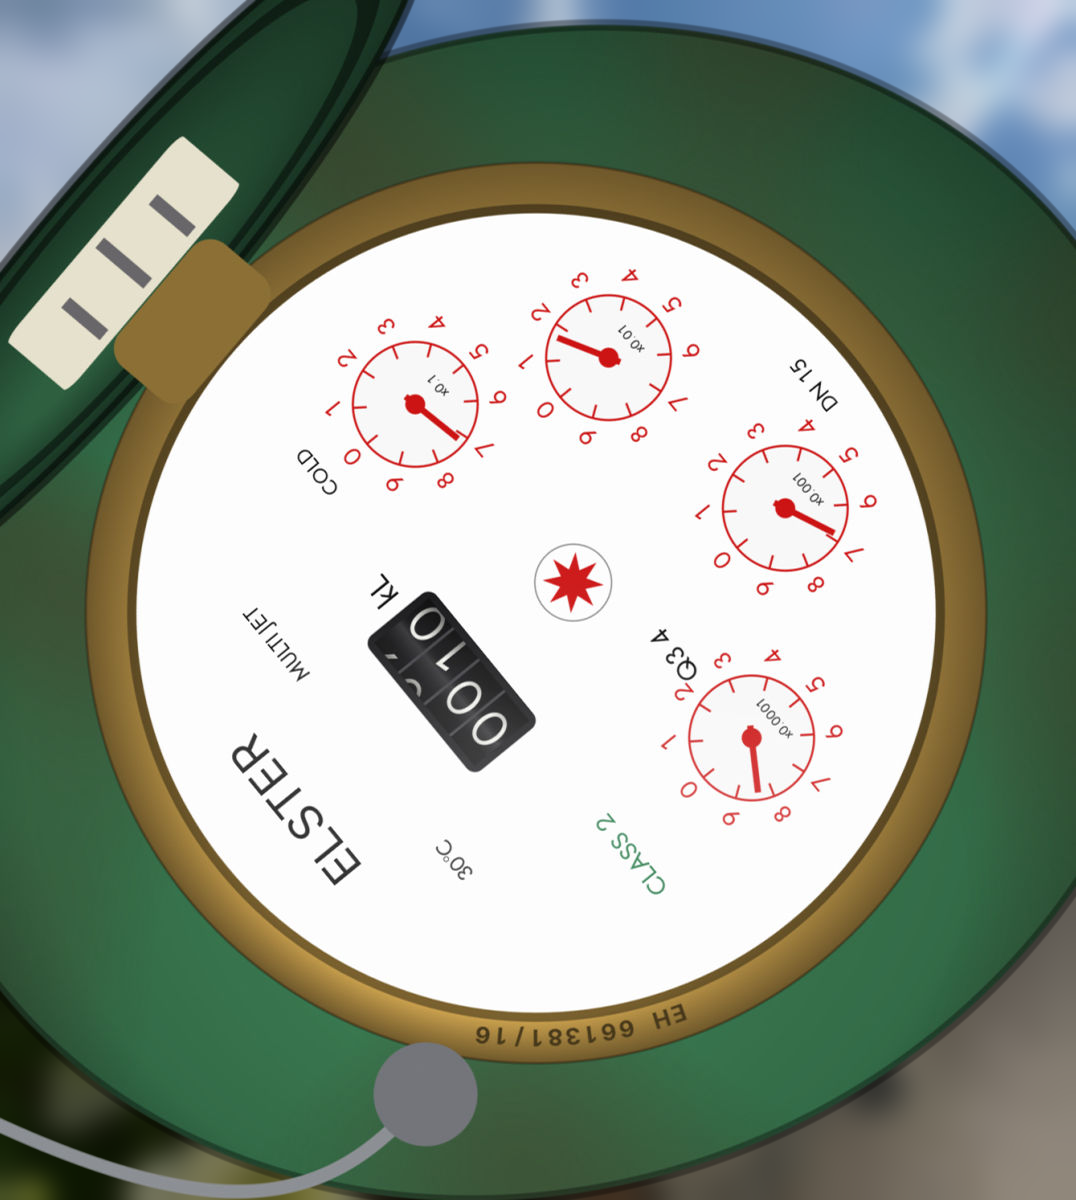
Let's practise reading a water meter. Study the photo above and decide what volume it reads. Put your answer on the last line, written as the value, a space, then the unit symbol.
9.7168 kL
